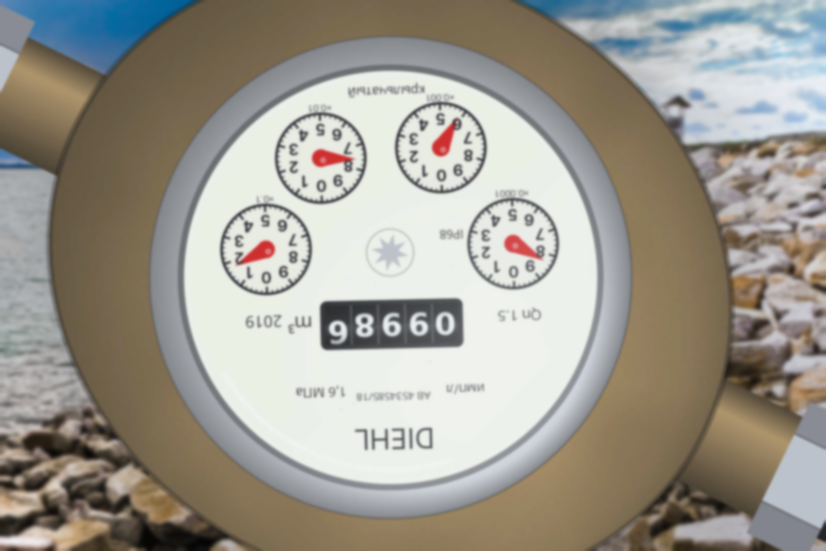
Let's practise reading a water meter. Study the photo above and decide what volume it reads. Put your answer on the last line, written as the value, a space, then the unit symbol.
9986.1758 m³
